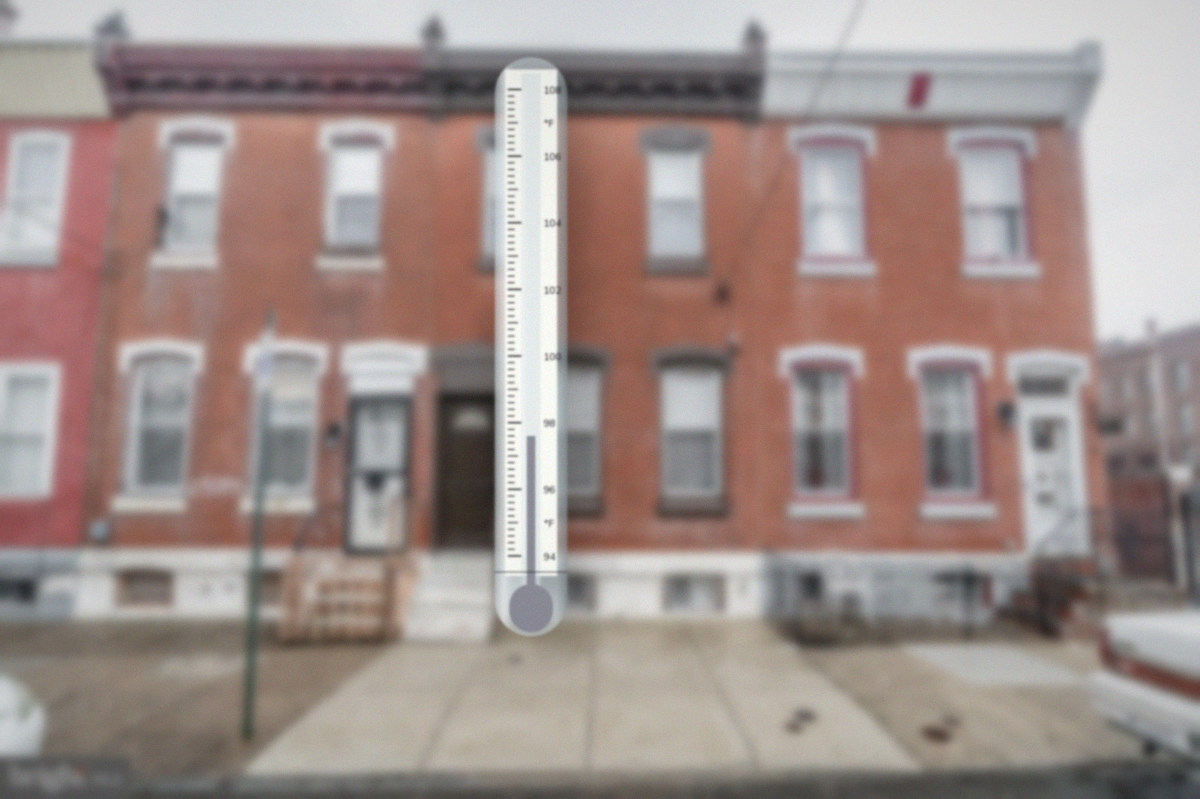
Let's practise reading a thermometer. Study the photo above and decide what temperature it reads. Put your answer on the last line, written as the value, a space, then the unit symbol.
97.6 °F
